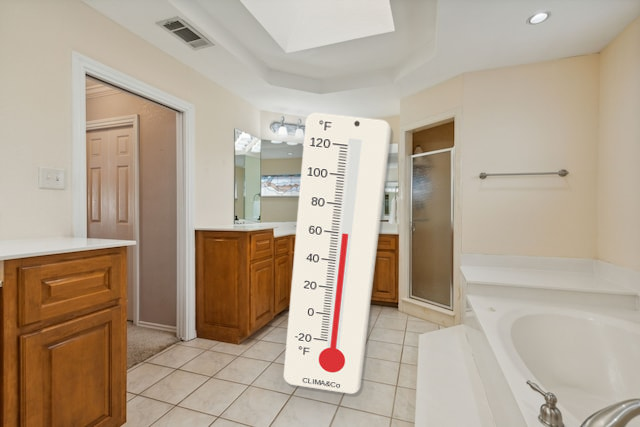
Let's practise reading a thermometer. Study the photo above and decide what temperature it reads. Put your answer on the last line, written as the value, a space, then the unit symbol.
60 °F
